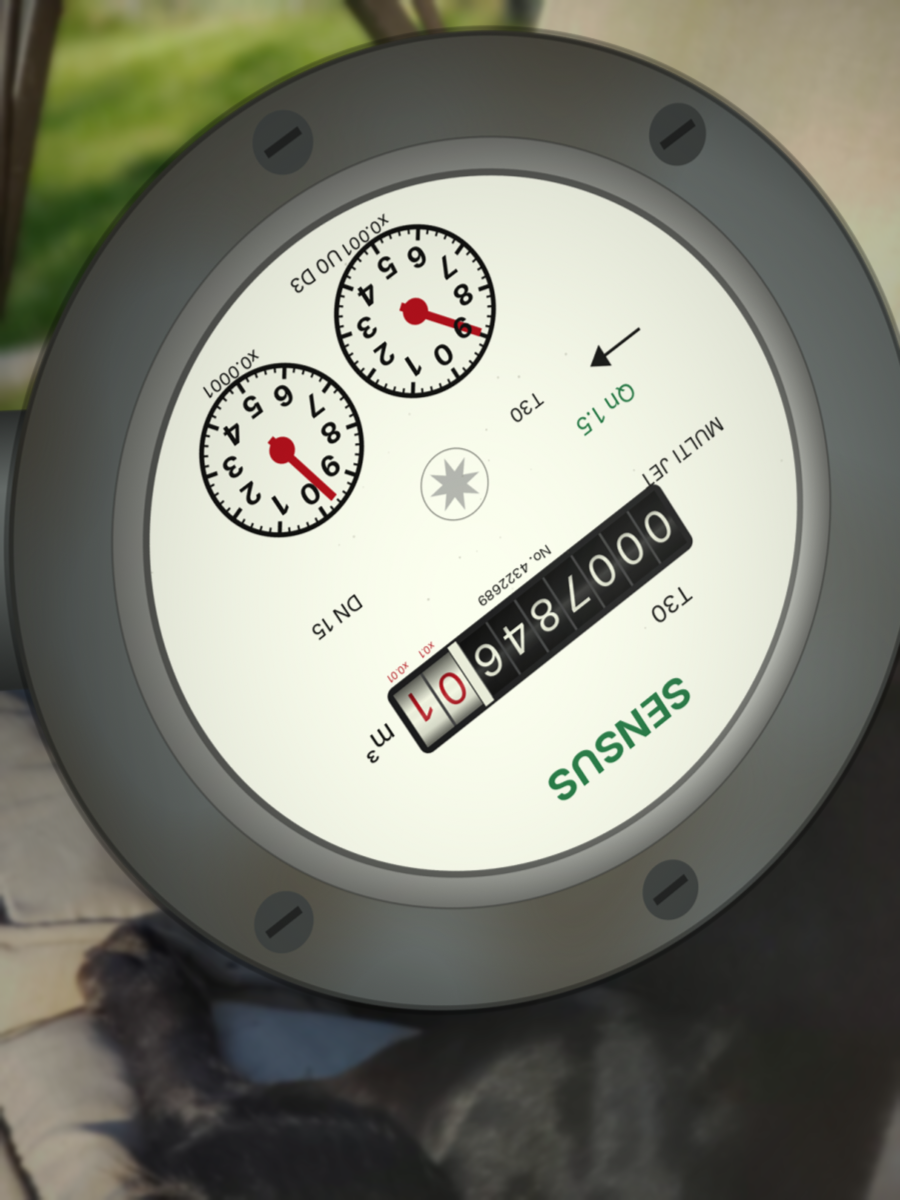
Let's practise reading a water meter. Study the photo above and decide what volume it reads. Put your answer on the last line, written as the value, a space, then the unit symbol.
7846.0089 m³
